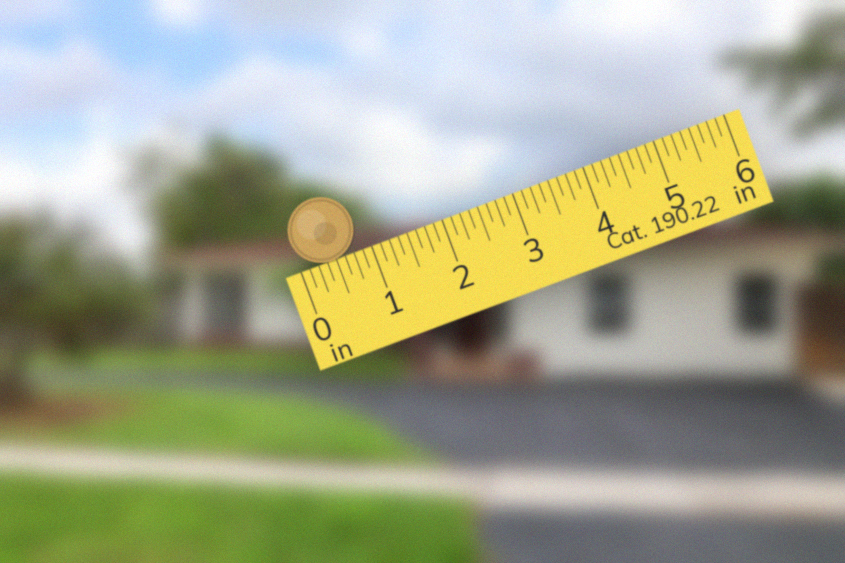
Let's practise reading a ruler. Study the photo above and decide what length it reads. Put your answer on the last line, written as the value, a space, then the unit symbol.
0.875 in
